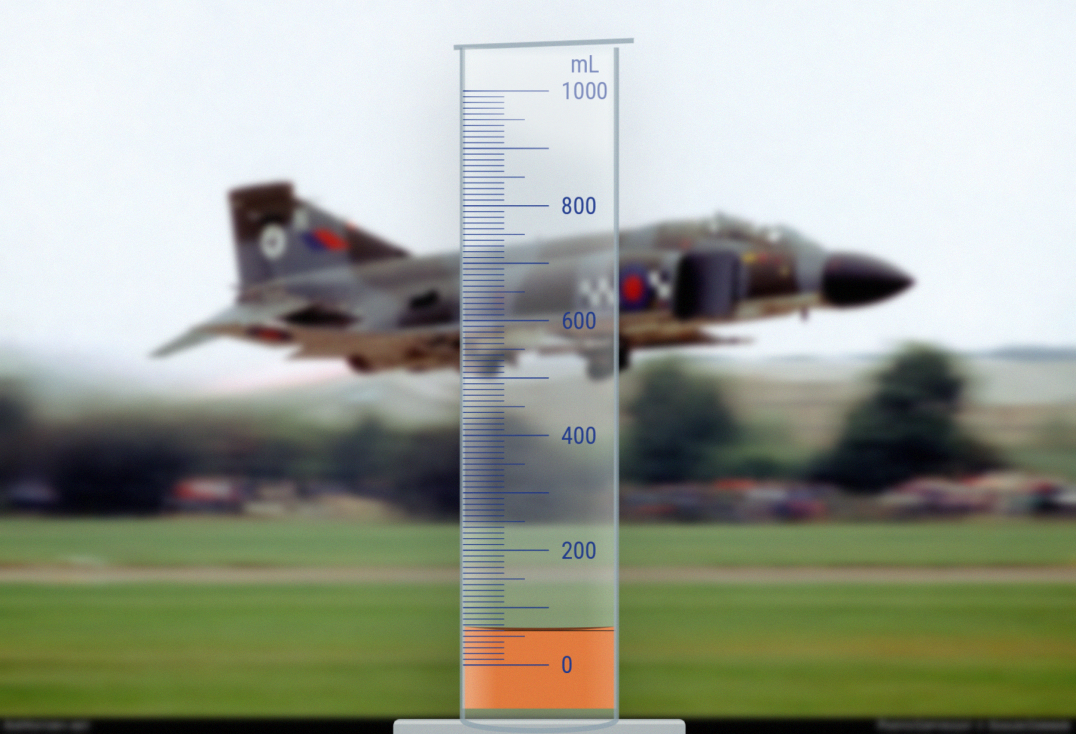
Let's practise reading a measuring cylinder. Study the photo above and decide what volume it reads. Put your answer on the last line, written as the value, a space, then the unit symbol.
60 mL
